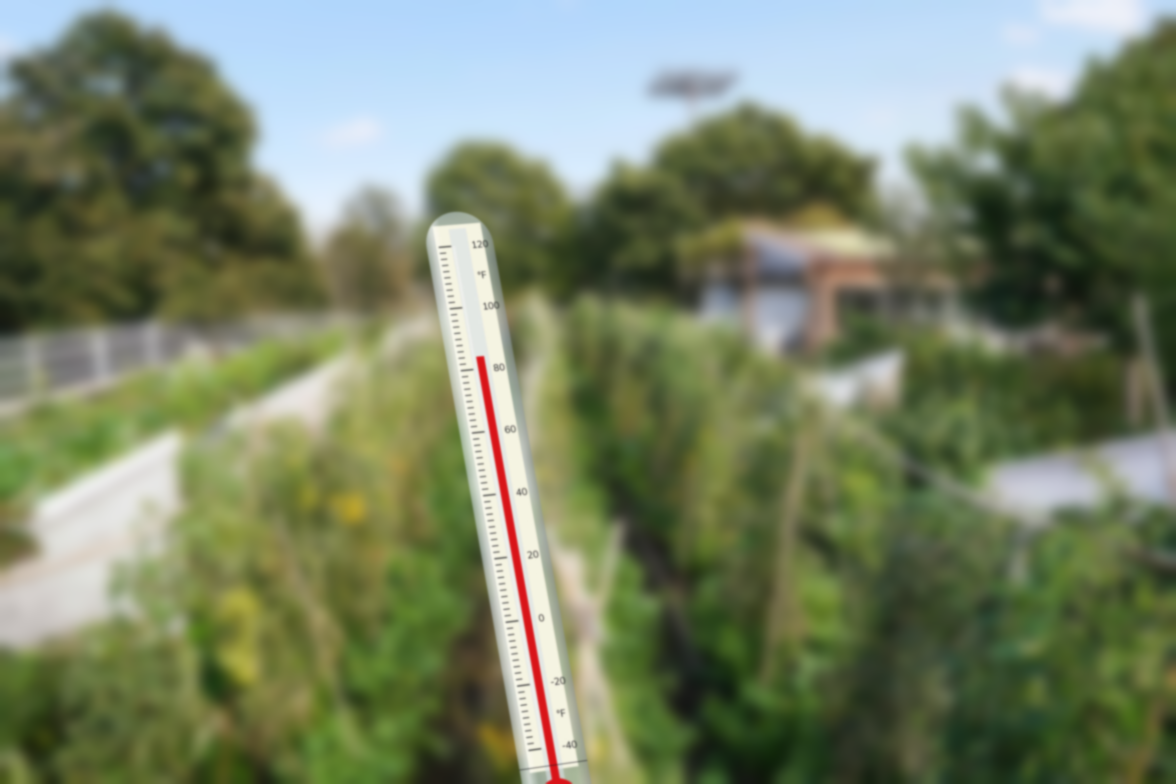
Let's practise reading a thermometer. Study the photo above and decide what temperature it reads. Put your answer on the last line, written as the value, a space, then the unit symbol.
84 °F
